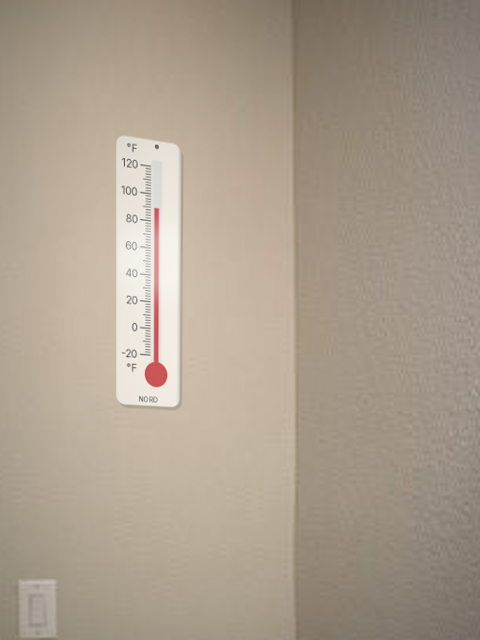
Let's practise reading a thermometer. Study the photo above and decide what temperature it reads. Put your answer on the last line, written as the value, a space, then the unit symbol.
90 °F
